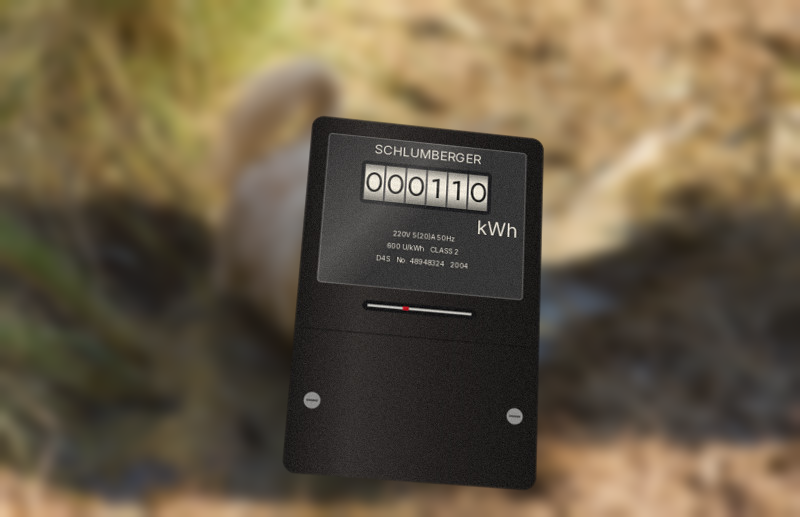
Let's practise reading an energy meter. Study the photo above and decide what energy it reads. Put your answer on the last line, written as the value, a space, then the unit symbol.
110 kWh
